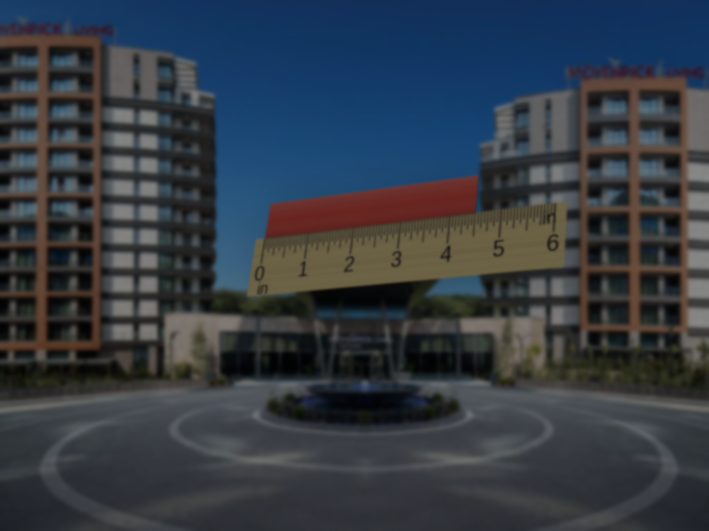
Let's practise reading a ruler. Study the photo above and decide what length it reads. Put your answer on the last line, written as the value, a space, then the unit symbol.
4.5 in
